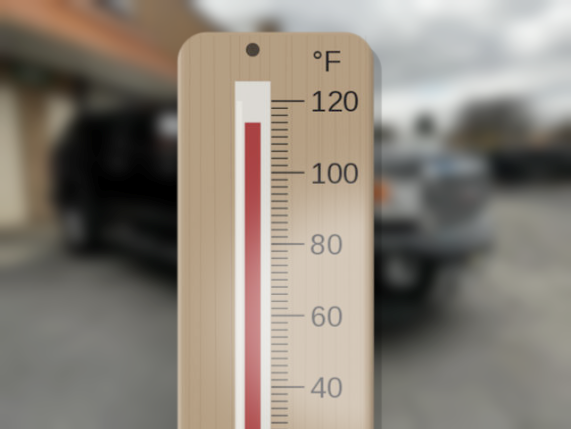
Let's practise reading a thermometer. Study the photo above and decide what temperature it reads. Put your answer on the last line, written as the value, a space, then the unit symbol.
114 °F
